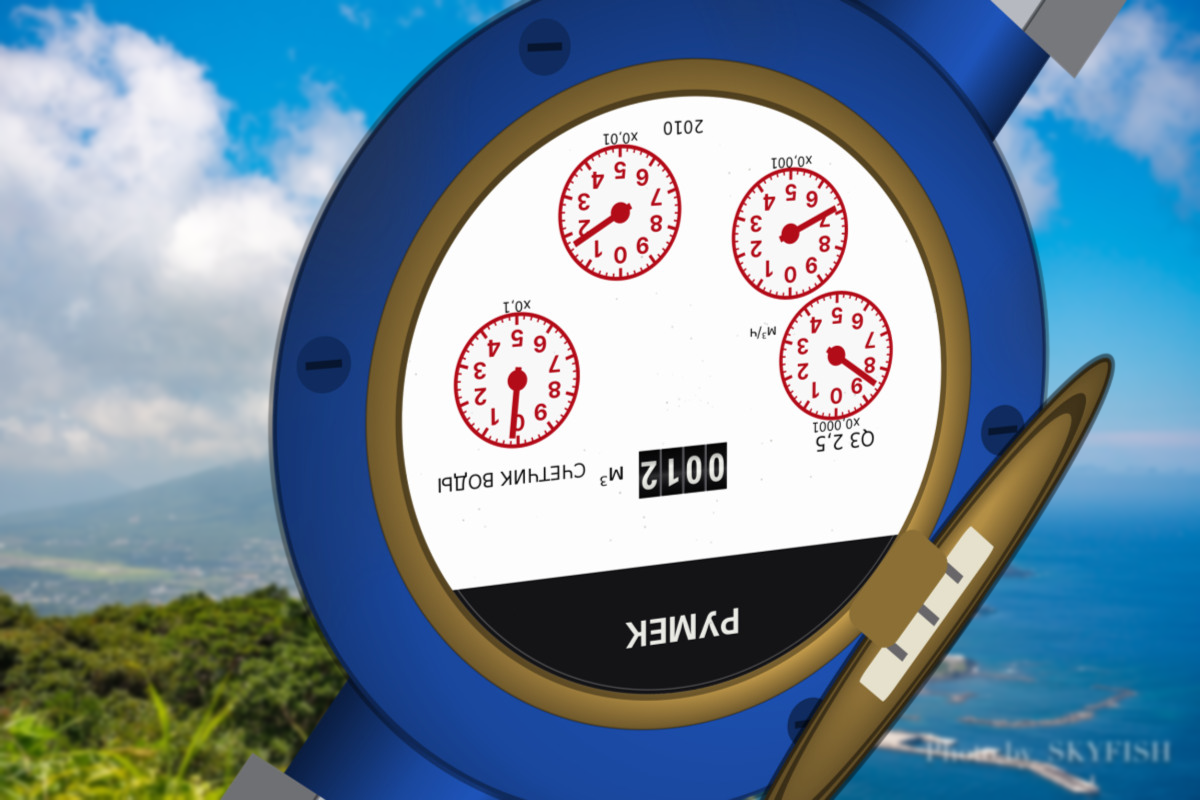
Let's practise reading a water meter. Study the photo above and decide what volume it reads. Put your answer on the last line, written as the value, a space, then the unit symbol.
12.0168 m³
